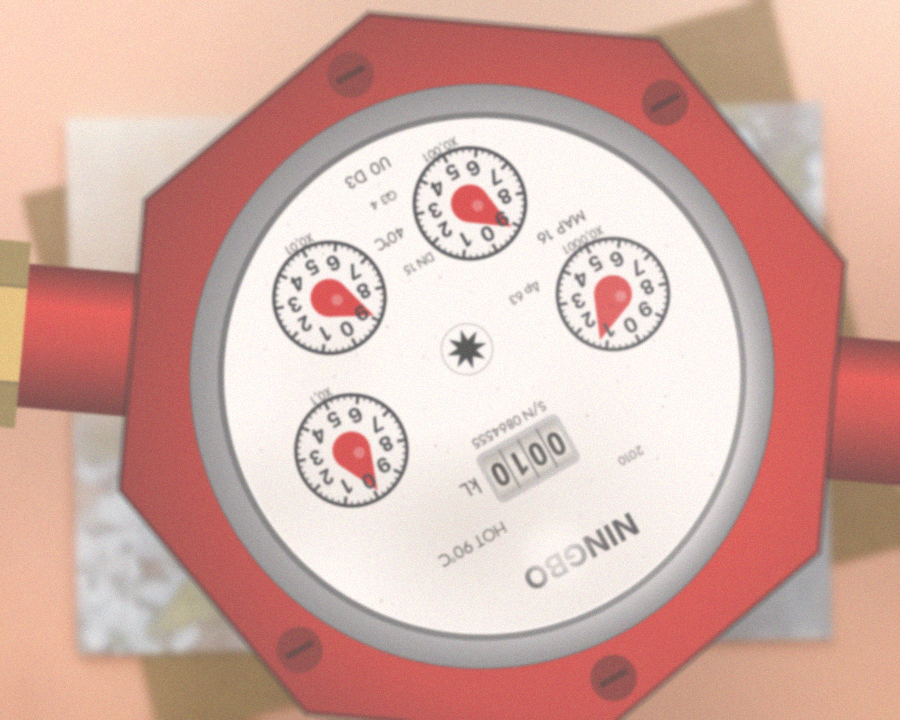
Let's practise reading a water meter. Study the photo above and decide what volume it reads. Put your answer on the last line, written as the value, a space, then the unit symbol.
9.9891 kL
